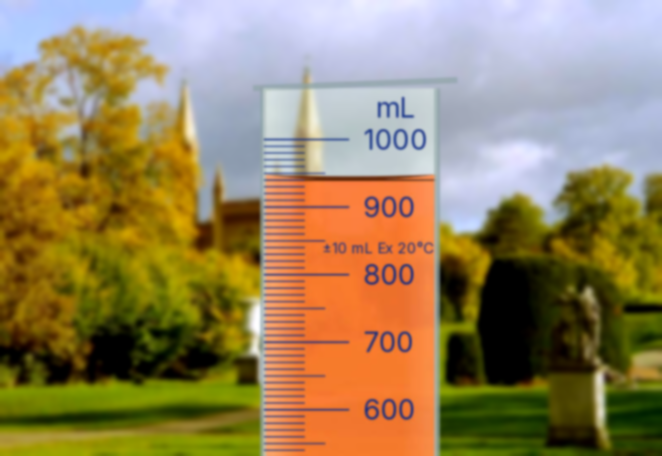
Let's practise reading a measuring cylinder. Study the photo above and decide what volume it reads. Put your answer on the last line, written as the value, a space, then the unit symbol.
940 mL
